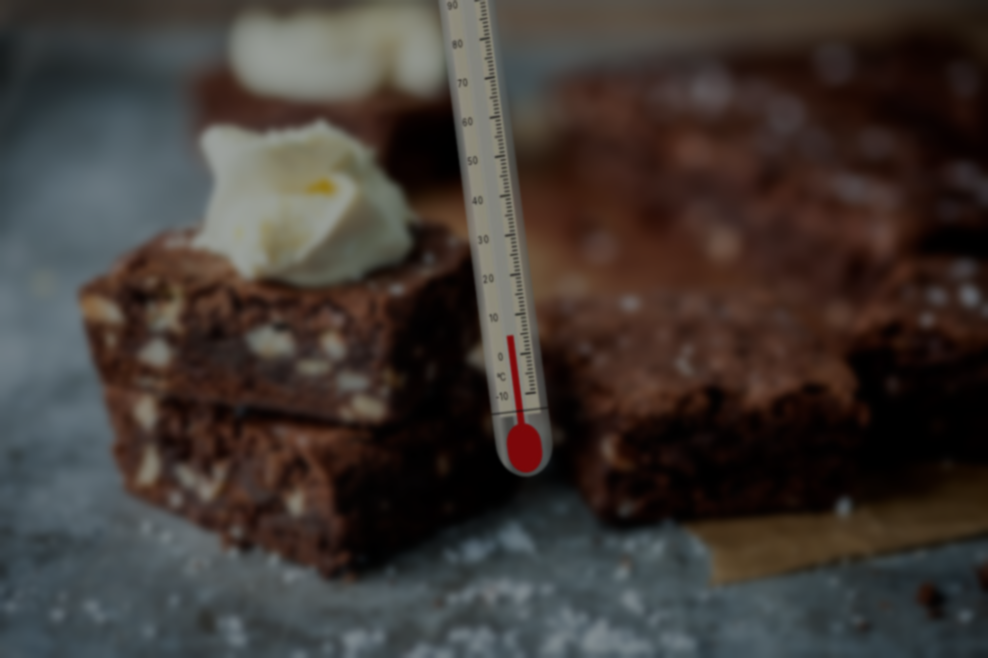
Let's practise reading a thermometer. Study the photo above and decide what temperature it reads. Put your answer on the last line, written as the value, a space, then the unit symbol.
5 °C
